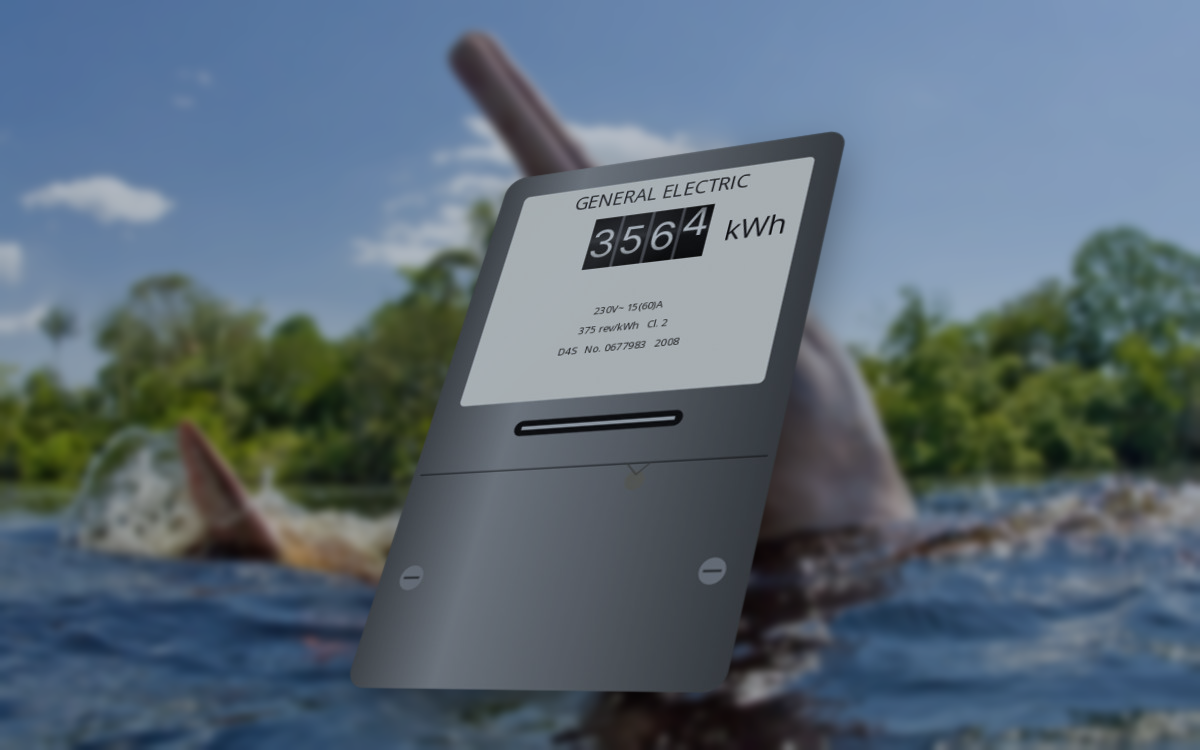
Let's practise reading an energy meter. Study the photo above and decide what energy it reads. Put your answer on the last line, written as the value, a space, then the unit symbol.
3564 kWh
